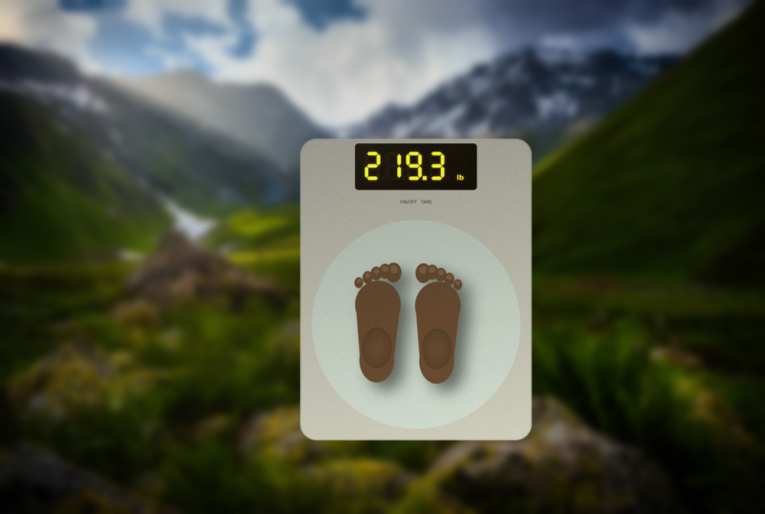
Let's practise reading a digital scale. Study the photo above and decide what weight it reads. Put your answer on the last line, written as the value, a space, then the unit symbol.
219.3 lb
